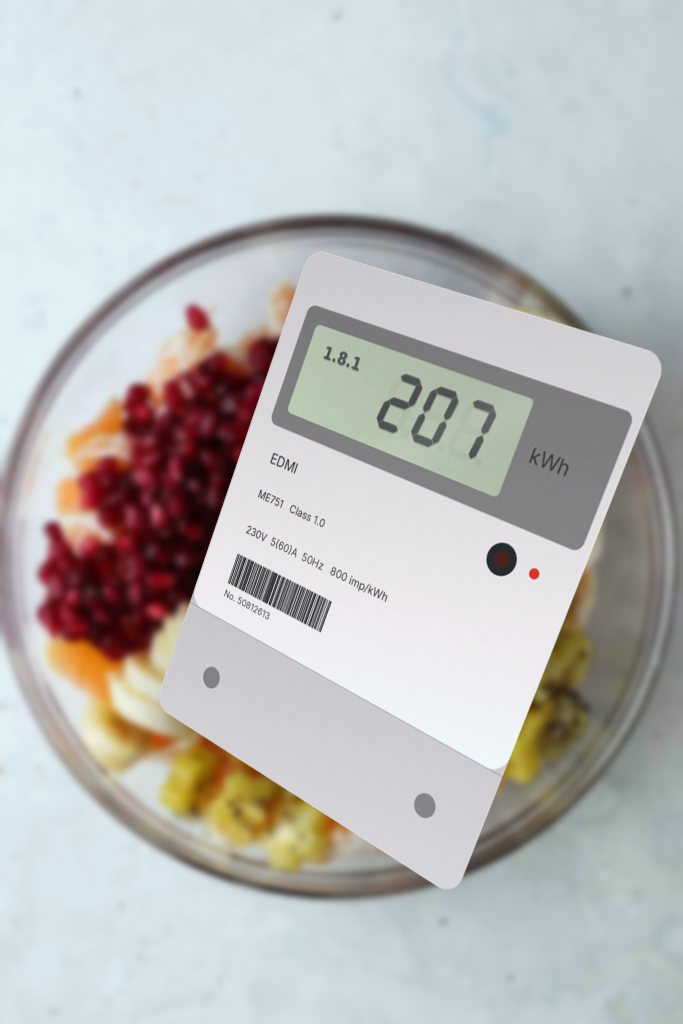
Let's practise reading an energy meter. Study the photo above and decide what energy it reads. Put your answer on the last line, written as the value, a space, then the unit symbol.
207 kWh
